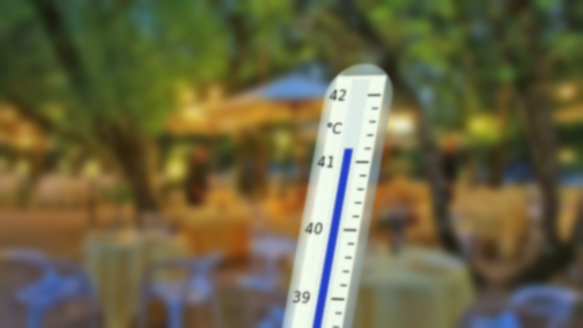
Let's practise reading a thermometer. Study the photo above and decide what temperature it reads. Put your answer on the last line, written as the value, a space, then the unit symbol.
41.2 °C
